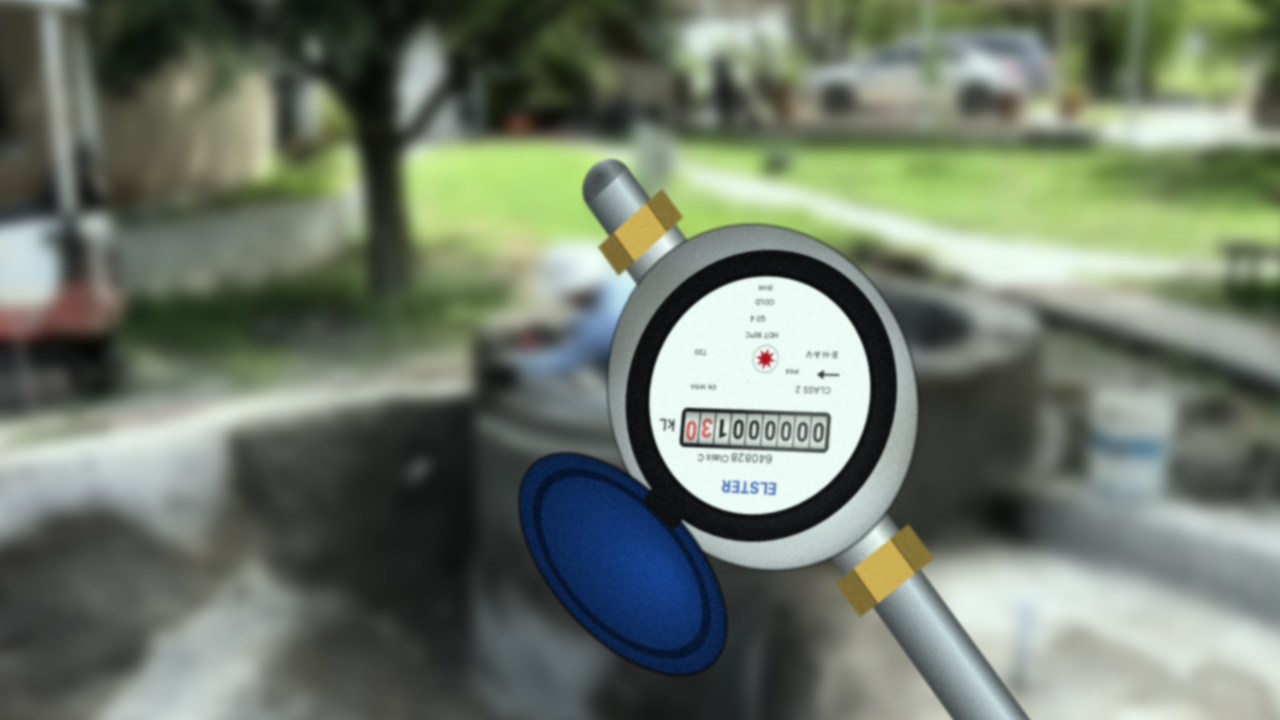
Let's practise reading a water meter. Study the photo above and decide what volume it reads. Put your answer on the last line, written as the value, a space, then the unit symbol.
1.30 kL
